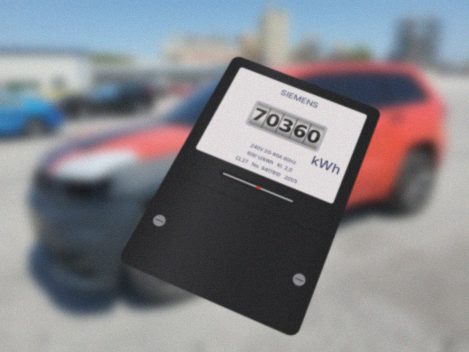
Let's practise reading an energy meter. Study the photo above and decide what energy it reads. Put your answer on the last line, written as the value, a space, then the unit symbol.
70360 kWh
